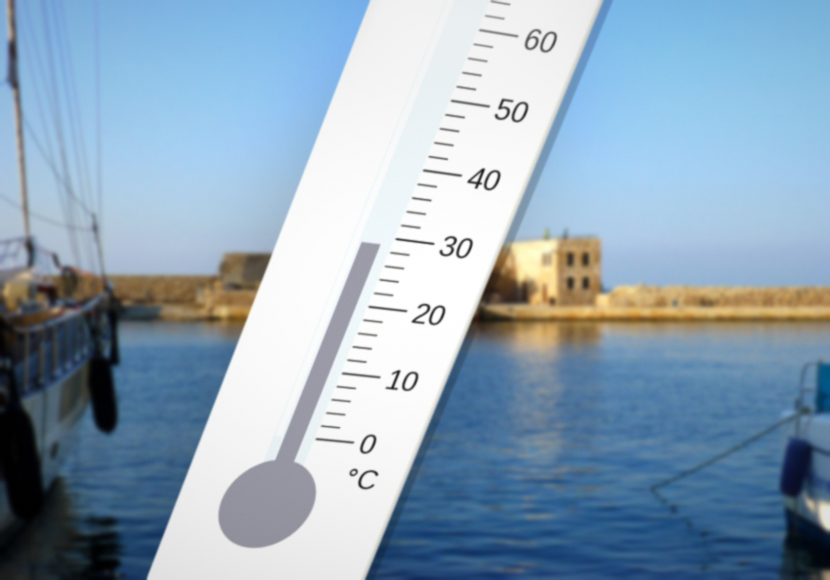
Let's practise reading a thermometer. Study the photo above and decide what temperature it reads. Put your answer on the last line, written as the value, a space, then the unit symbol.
29 °C
